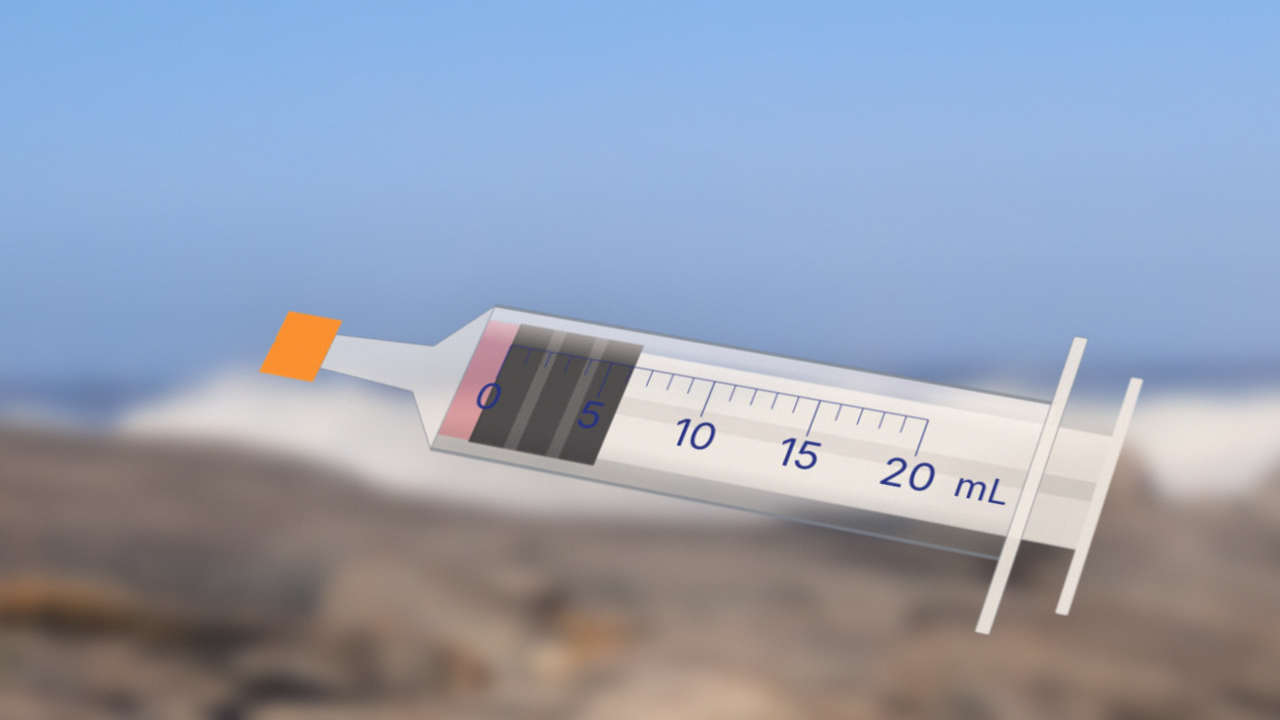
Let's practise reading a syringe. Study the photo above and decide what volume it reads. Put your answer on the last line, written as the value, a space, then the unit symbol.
0 mL
